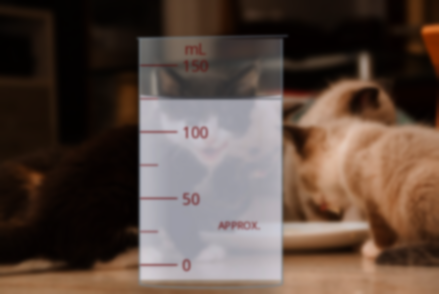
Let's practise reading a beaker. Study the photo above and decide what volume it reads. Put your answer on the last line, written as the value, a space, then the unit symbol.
125 mL
